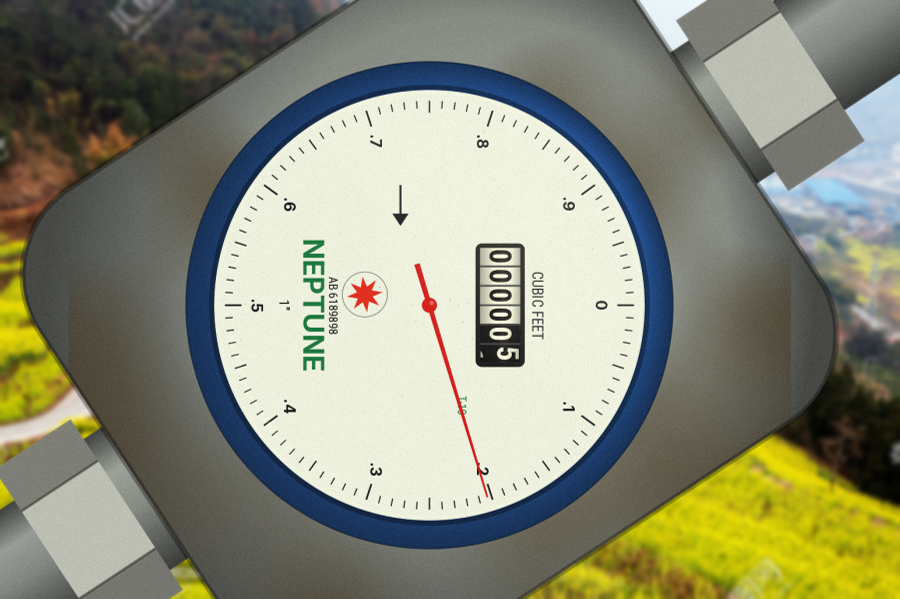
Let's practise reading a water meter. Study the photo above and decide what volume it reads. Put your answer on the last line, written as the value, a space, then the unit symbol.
5.20 ft³
